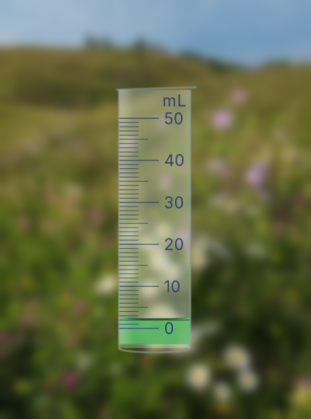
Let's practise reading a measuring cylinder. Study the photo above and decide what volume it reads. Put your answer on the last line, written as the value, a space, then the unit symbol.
2 mL
